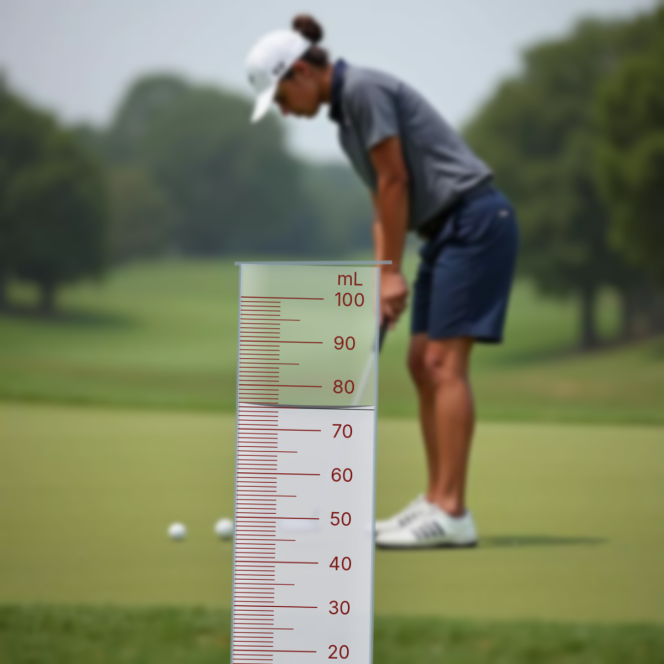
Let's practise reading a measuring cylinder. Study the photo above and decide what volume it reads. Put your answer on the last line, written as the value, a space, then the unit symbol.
75 mL
